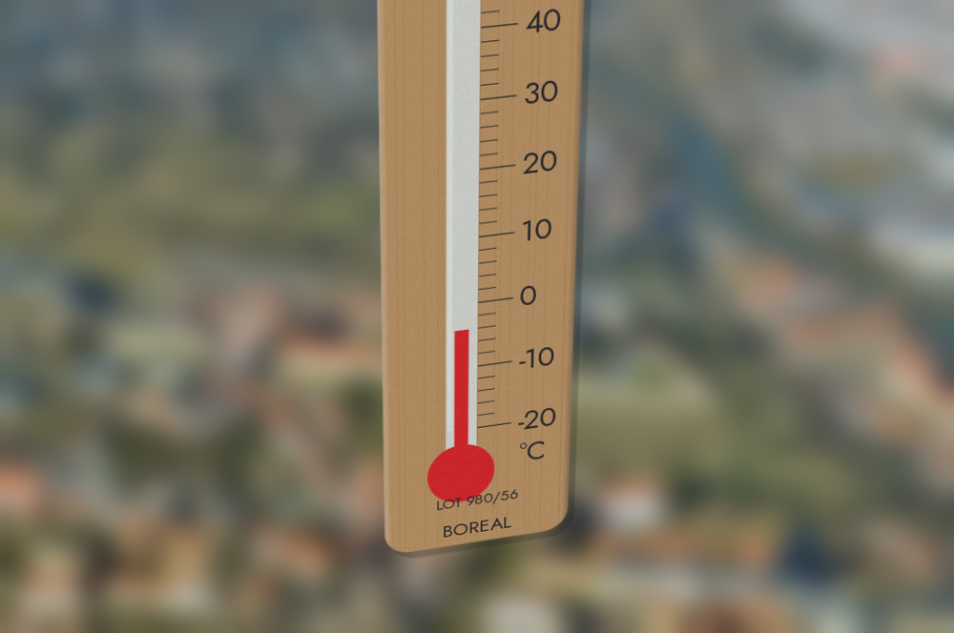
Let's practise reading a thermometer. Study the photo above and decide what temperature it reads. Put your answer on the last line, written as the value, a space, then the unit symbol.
-4 °C
